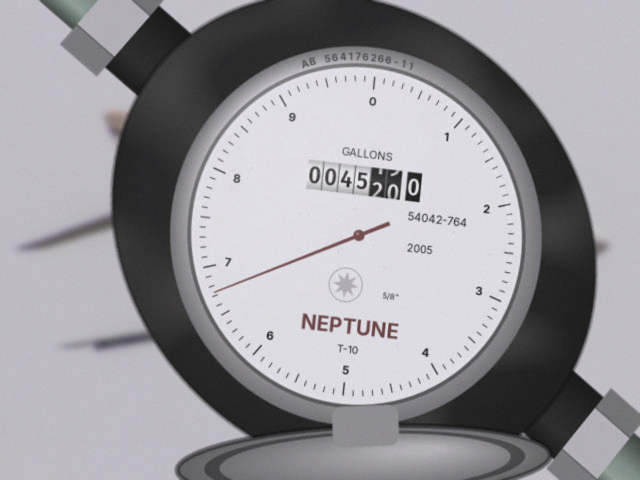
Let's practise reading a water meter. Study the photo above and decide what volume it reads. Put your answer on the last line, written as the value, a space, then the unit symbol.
45196.7 gal
